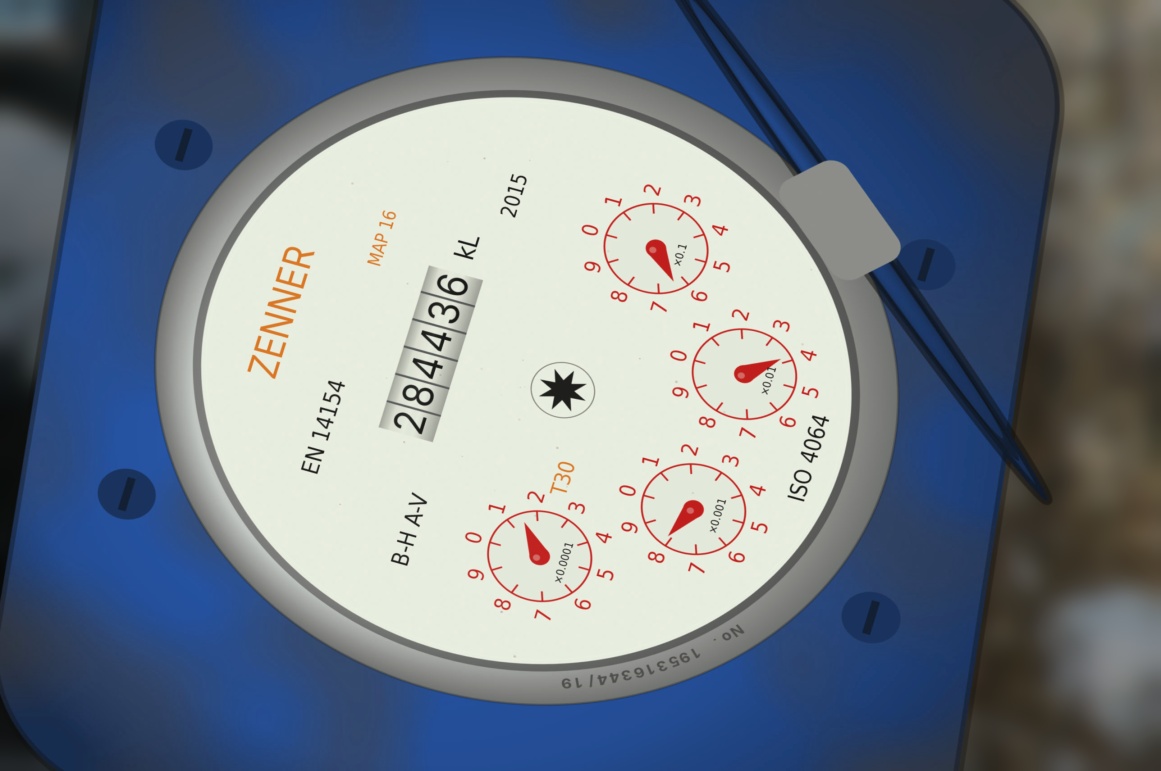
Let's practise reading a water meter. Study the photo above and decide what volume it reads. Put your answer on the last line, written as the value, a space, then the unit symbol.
284436.6381 kL
